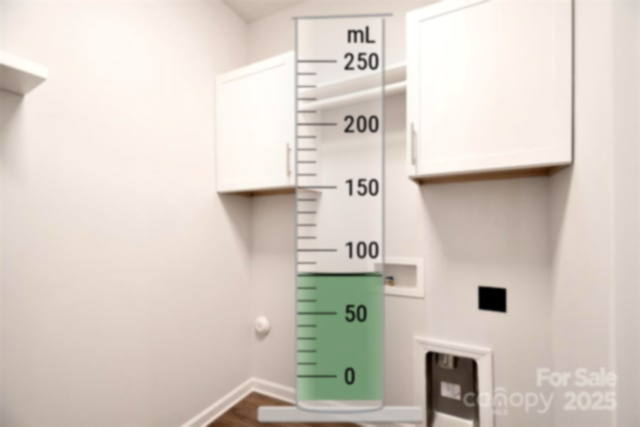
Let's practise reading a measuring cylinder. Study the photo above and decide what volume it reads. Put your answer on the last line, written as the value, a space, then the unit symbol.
80 mL
